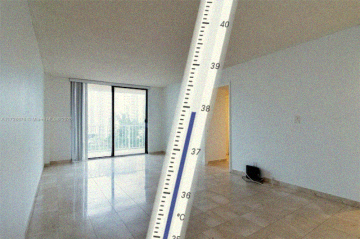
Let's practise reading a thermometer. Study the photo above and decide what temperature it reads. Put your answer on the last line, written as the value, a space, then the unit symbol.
37.9 °C
